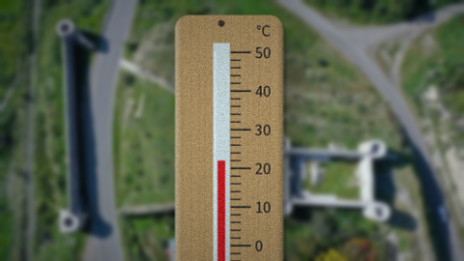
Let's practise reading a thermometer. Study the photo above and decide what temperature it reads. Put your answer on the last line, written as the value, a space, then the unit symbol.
22 °C
